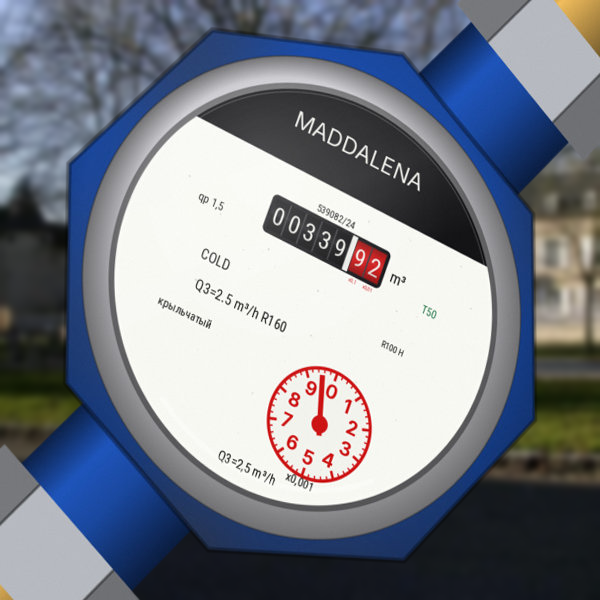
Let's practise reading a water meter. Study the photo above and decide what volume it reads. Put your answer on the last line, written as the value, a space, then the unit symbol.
339.919 m³
